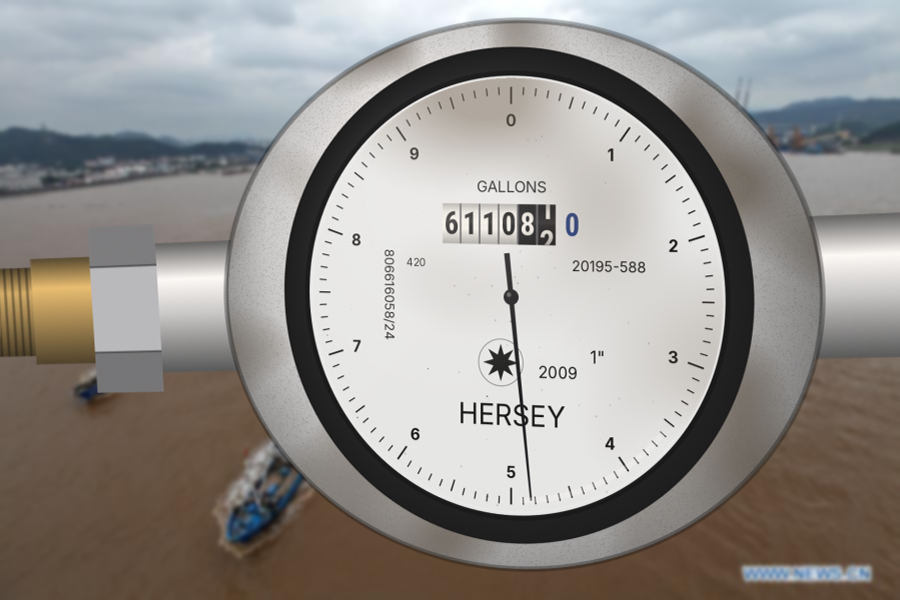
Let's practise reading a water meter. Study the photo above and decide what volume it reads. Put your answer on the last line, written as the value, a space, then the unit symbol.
6110814.8 gal
